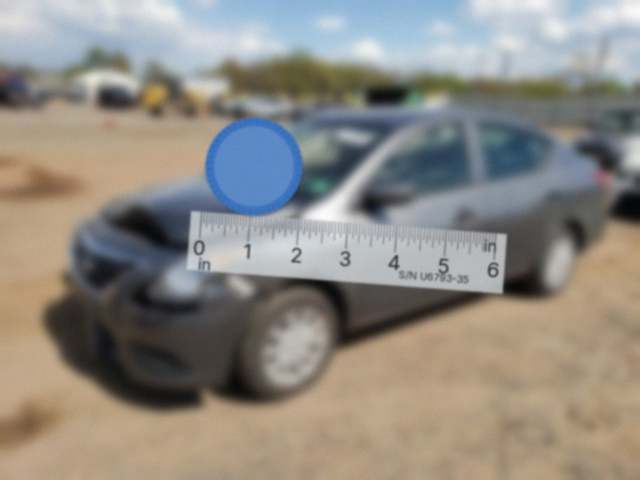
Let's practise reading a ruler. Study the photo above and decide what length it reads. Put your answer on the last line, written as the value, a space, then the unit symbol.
2 in
